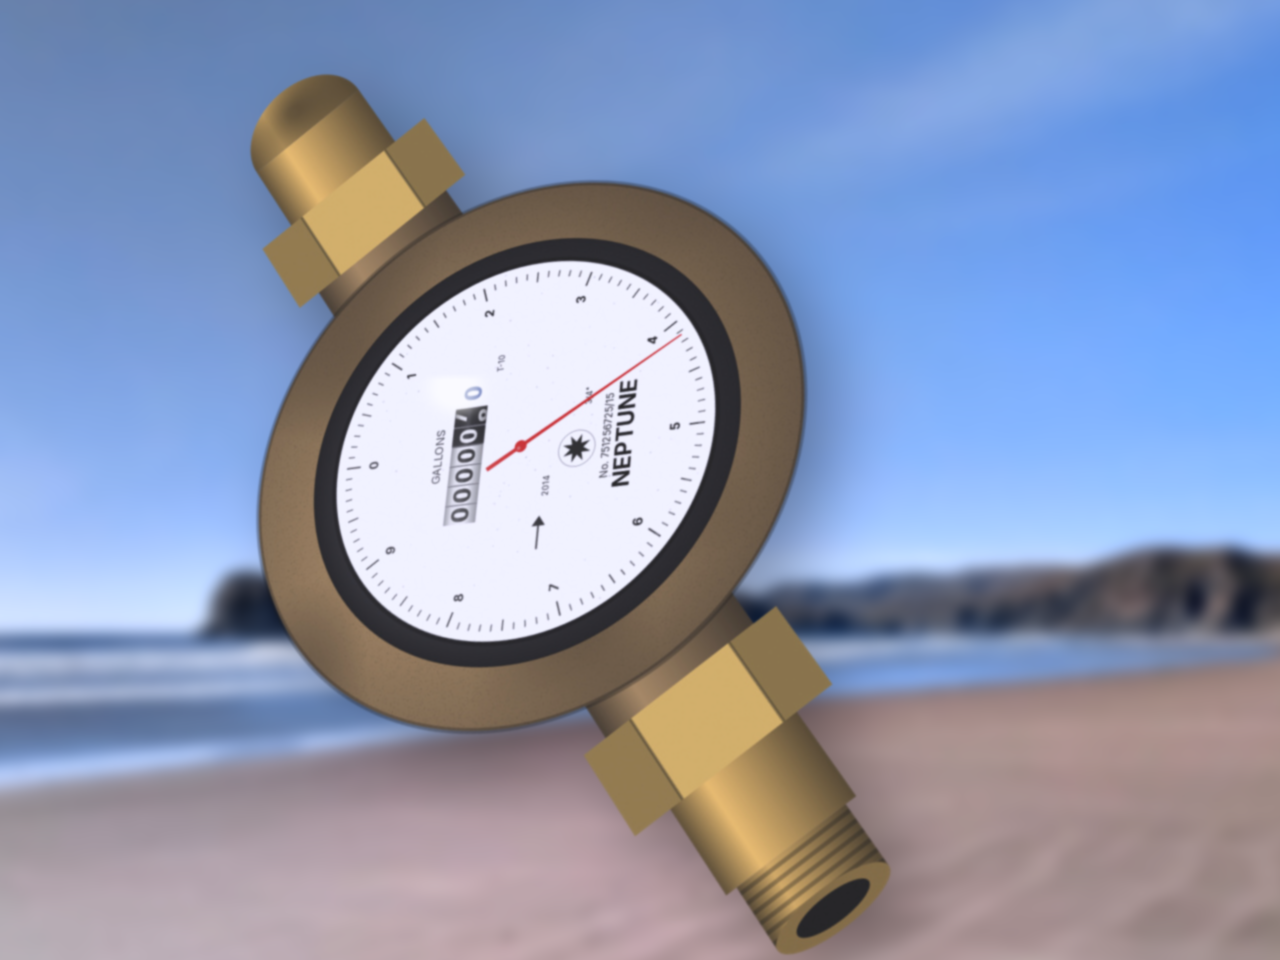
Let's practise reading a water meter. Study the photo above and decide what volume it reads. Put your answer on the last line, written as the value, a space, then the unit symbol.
74.1 gal
